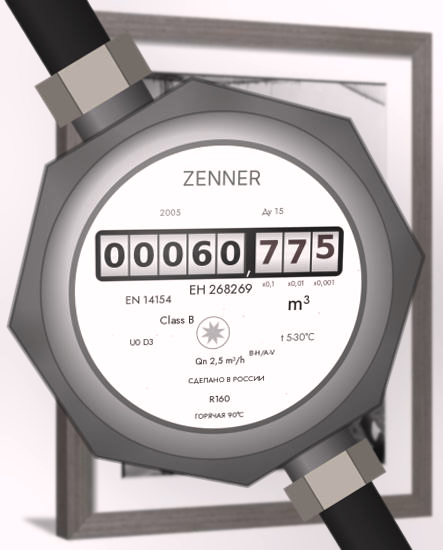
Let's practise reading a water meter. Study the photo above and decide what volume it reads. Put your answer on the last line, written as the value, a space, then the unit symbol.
60.775 m³
